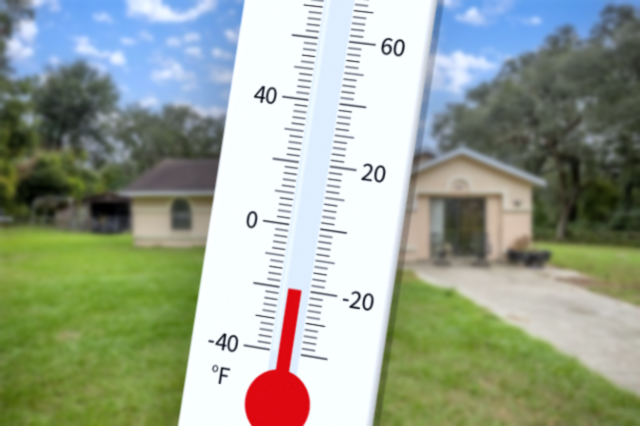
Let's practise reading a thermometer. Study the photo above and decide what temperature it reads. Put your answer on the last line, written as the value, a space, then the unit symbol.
-20 °F
